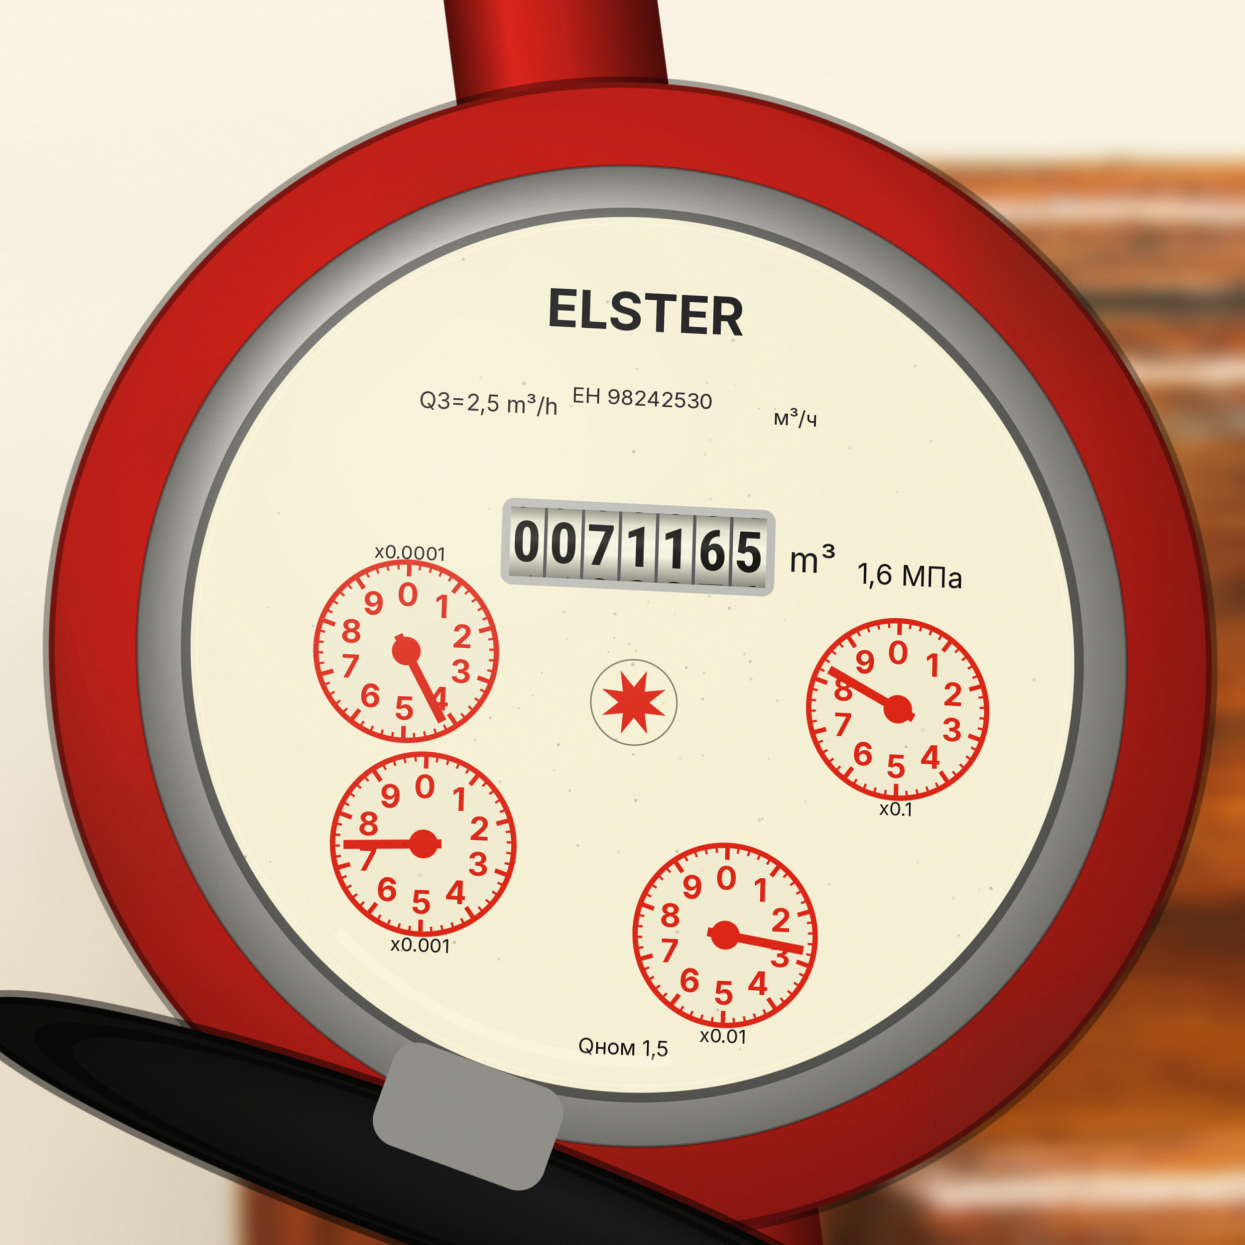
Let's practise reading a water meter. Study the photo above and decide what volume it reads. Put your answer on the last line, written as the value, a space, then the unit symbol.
71165.8274 m³
